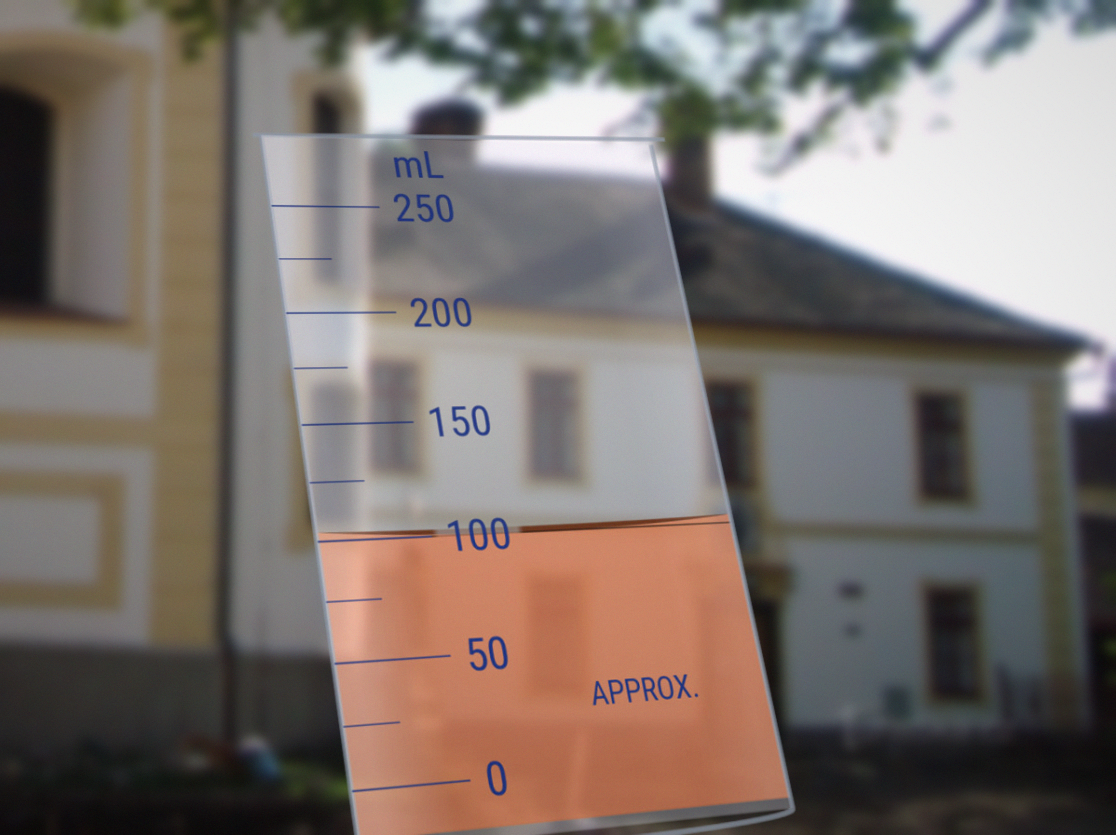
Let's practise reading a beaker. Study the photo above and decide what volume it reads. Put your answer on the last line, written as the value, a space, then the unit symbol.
100 mL
